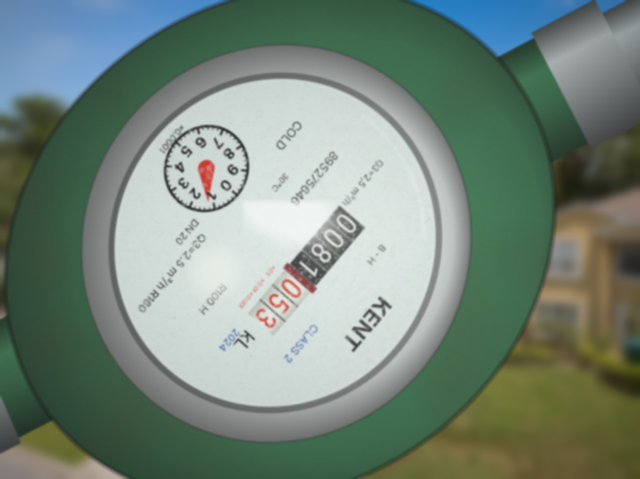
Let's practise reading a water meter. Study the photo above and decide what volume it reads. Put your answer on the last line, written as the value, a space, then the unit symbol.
81.0531 kL
